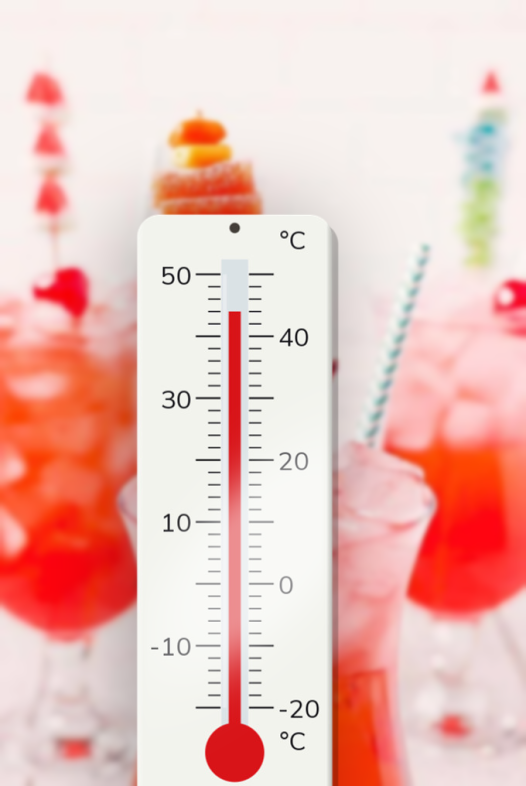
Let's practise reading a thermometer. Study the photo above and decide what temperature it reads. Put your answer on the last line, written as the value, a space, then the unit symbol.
44 °C
